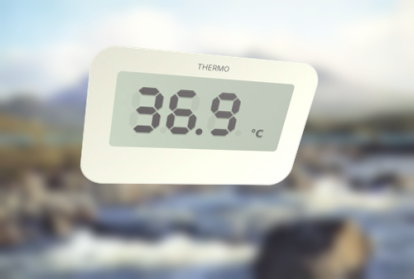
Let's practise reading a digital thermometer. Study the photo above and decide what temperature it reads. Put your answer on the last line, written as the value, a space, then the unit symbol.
36.9 °C
